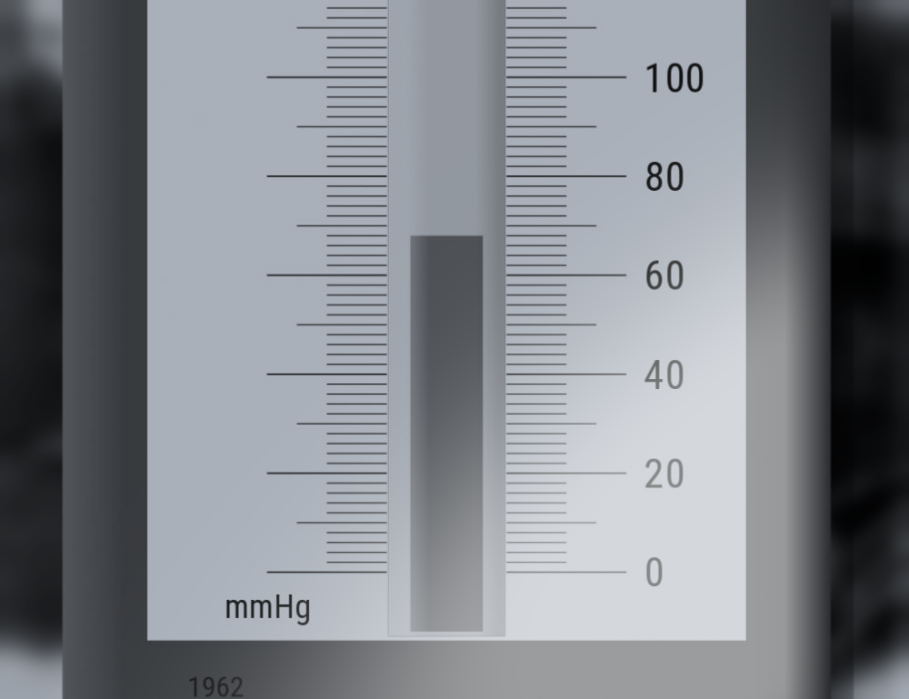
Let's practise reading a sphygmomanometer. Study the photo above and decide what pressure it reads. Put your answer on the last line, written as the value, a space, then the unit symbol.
68 mmHg
